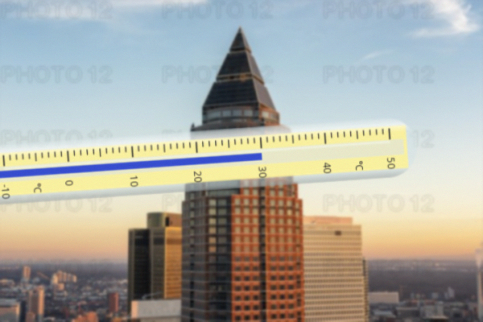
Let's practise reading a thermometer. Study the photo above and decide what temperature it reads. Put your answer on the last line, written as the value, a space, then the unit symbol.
30 °C
